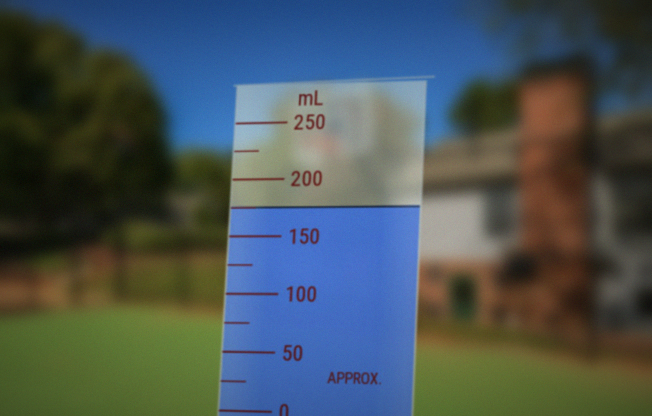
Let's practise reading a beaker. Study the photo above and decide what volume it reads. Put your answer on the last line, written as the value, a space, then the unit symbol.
175 mL
